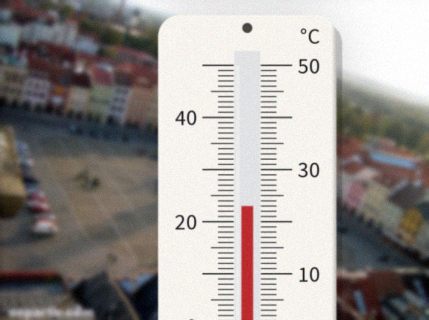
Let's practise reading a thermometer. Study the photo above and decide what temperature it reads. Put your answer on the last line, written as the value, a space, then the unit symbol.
23 °C
